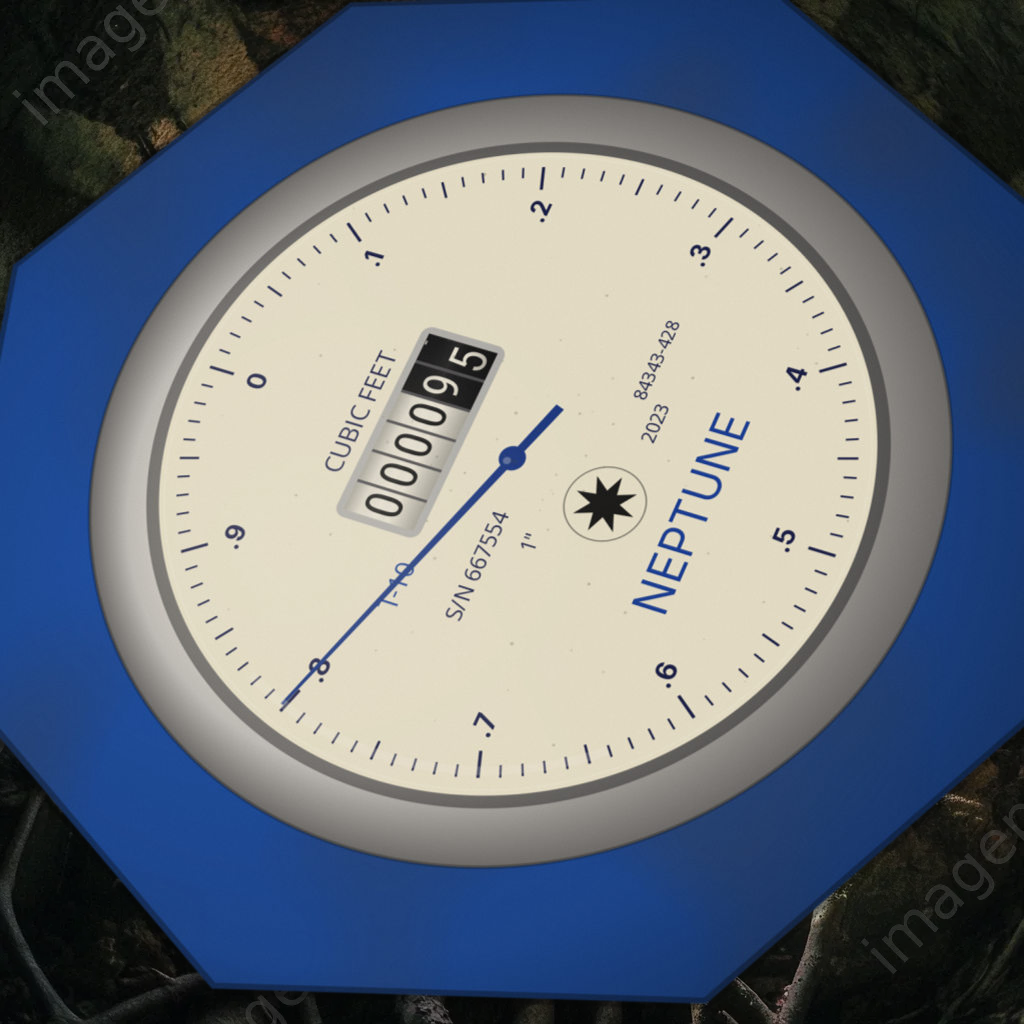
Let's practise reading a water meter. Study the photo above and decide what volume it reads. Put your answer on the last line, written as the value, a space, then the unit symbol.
94.80 ft³
